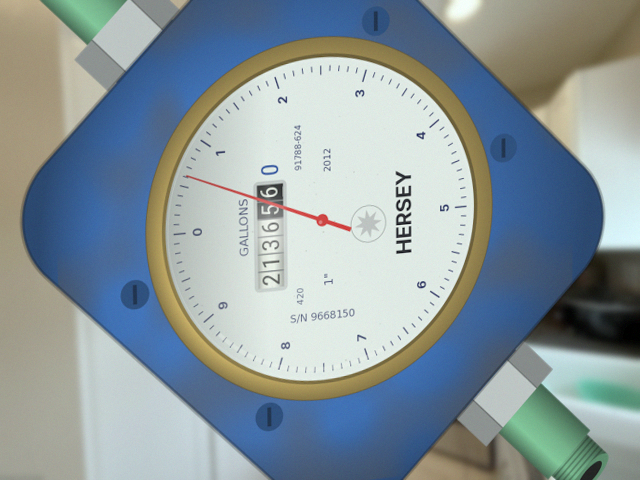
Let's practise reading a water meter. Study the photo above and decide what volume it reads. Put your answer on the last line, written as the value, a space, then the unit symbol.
2136560.6 gal
